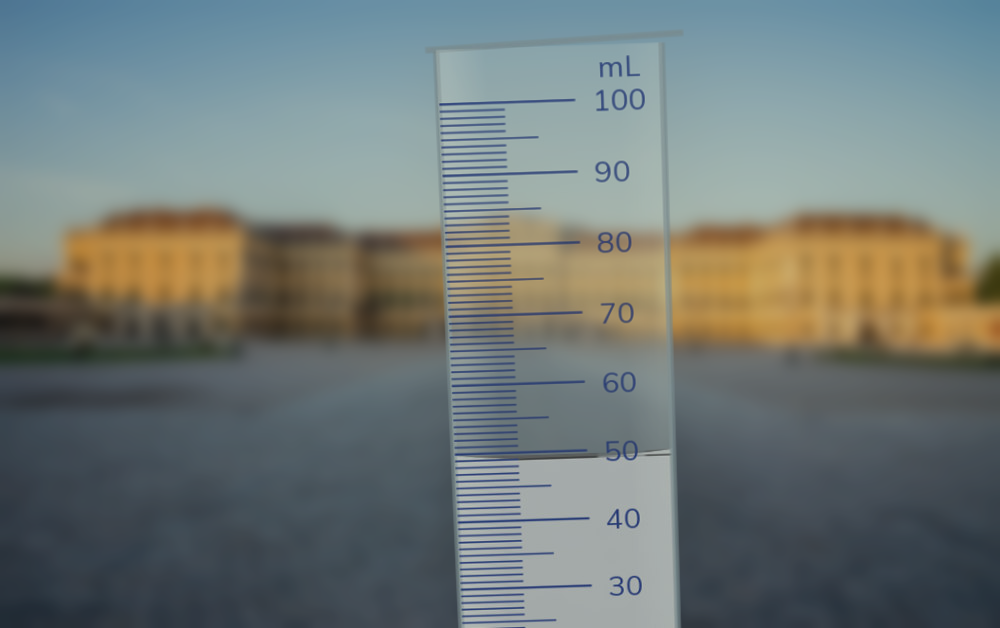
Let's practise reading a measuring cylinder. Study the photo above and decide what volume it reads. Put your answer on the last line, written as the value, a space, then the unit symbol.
49 mL
